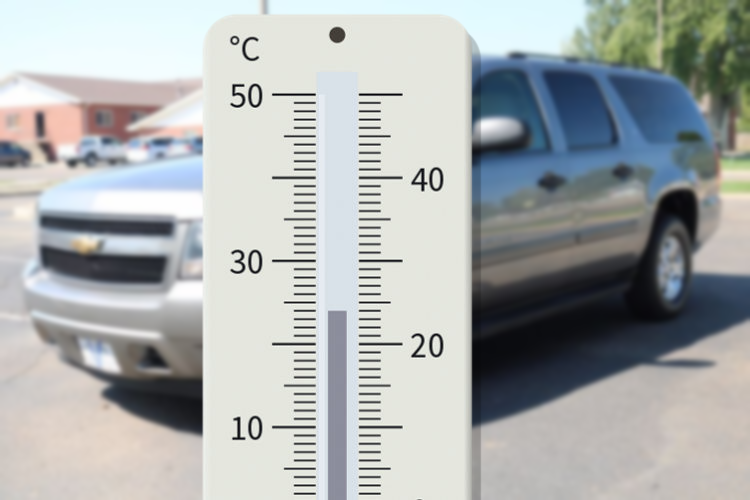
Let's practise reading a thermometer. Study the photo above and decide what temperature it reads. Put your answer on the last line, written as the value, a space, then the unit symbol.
24 °C
